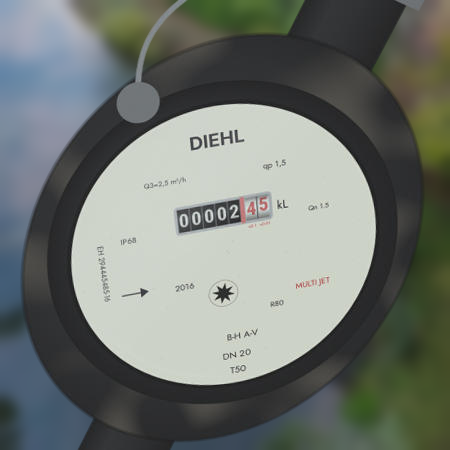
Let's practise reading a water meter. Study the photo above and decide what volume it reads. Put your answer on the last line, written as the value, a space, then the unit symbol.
2.45 kL
